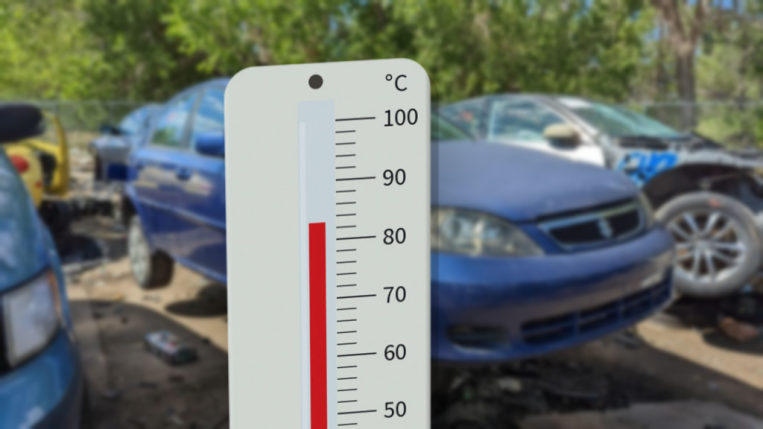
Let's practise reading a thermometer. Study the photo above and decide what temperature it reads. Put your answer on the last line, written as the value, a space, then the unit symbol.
83 °C
